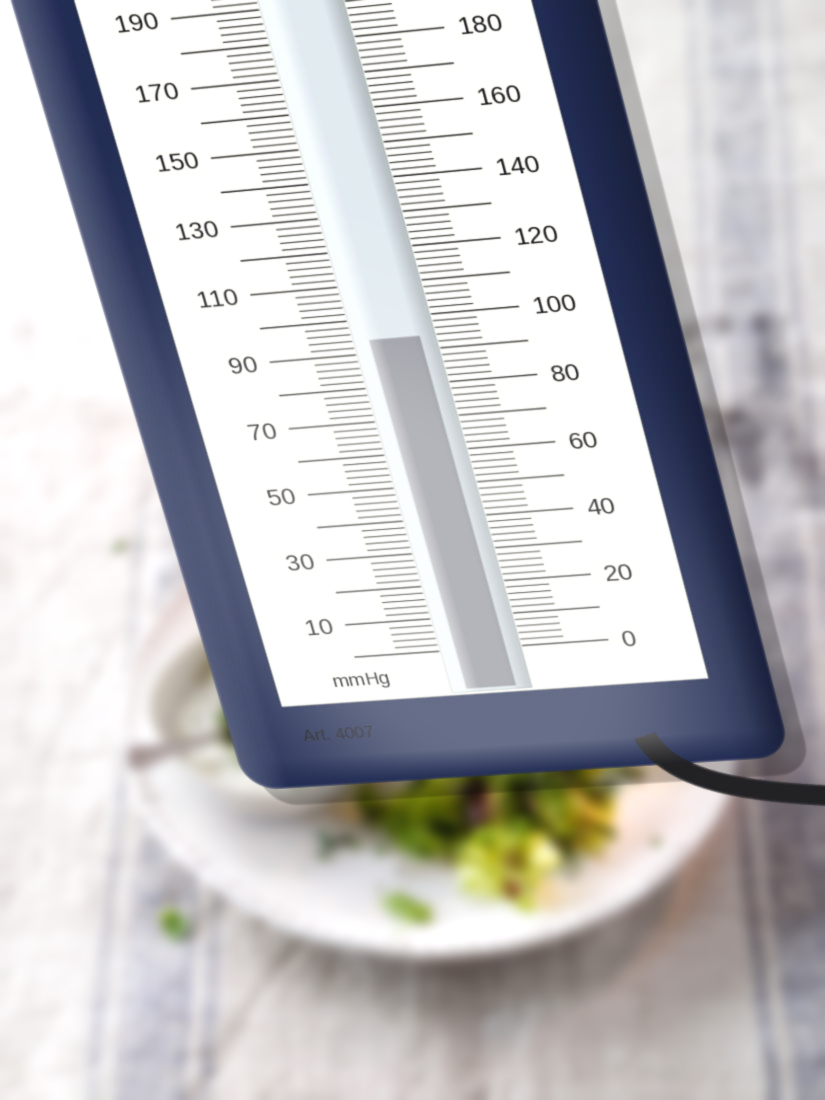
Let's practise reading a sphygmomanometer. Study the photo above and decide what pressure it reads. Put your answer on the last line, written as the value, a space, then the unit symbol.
94 mmHg
